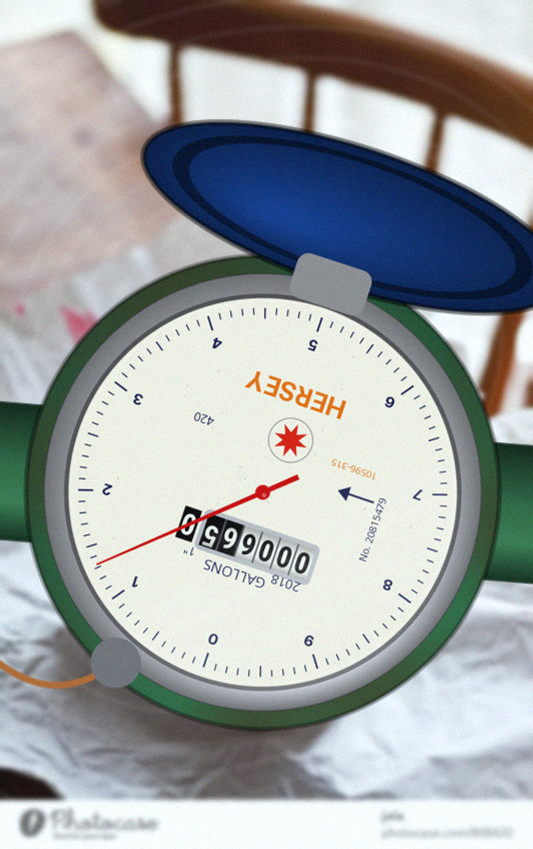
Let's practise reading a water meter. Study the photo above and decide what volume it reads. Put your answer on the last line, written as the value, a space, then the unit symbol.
6651.3 gal
